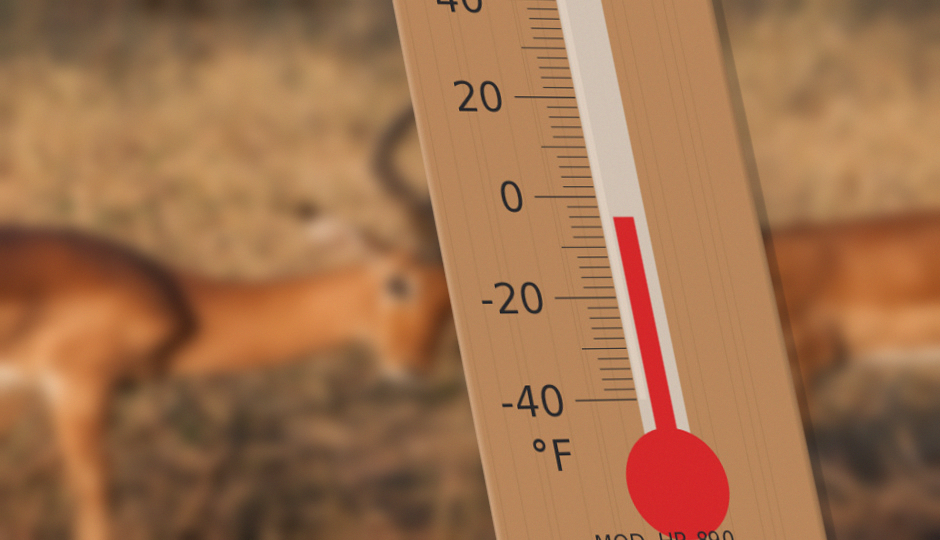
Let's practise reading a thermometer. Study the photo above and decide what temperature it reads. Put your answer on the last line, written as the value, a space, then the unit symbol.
-4 °F
